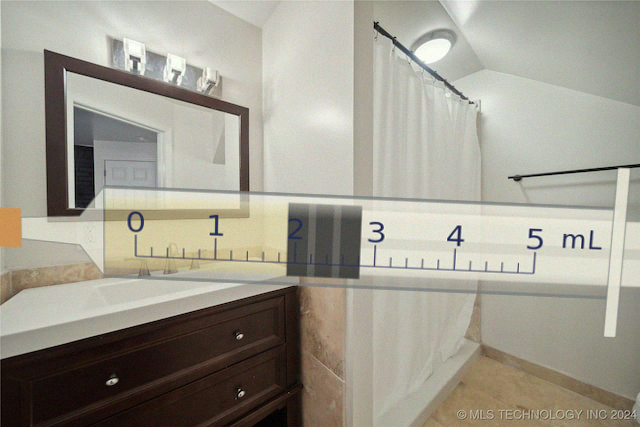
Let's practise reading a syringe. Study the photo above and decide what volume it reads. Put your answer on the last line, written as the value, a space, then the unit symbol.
1.9 mL
